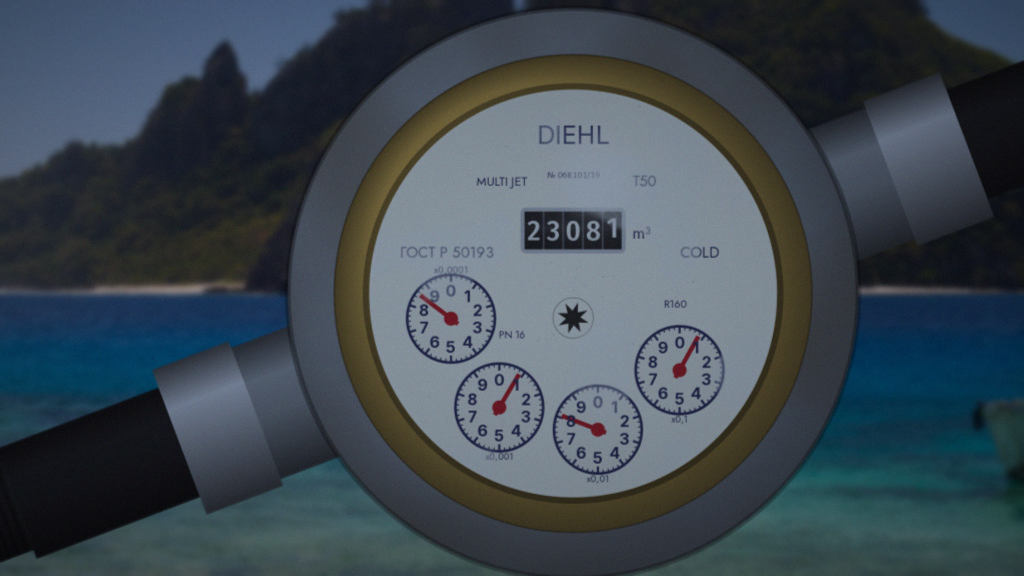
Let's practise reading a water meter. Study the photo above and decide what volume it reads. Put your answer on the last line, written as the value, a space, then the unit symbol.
23081.0808 m³
